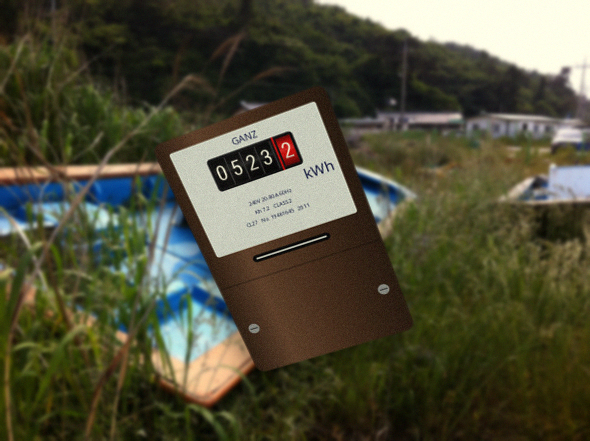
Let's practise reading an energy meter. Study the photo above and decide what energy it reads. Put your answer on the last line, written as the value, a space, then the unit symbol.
523.2 kWh
